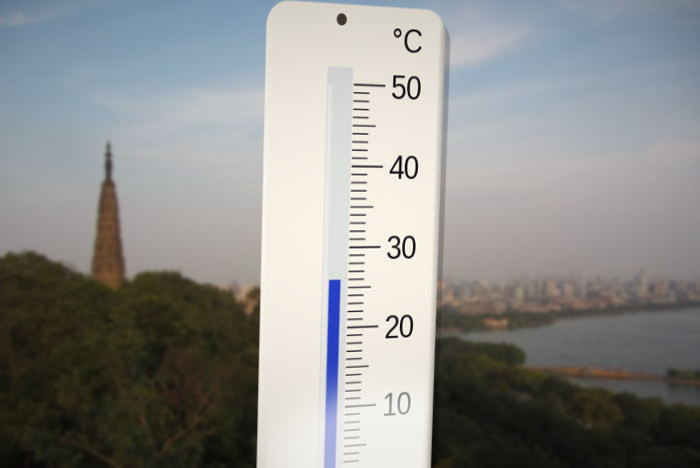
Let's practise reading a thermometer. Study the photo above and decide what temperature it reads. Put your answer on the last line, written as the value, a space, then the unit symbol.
26 °C
